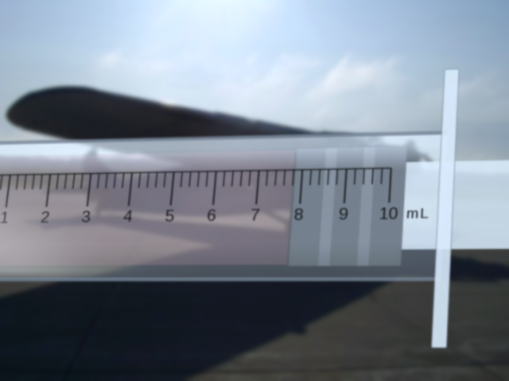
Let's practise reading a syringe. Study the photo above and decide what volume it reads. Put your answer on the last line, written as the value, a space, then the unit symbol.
7.8 mL
